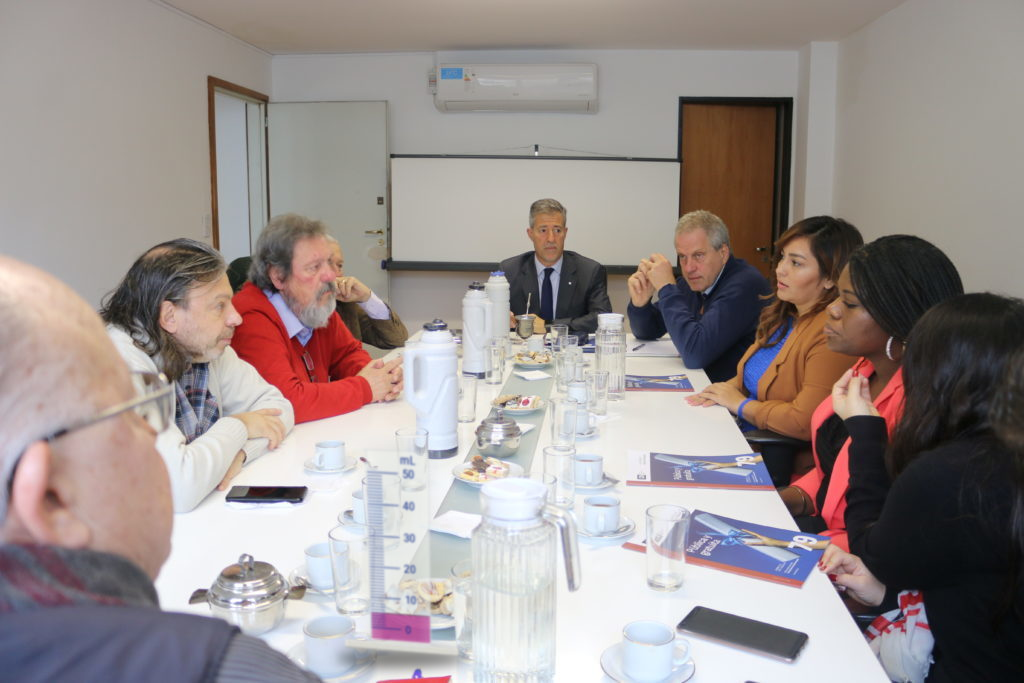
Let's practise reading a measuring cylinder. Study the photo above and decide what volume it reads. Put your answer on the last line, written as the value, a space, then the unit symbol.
5 mL
